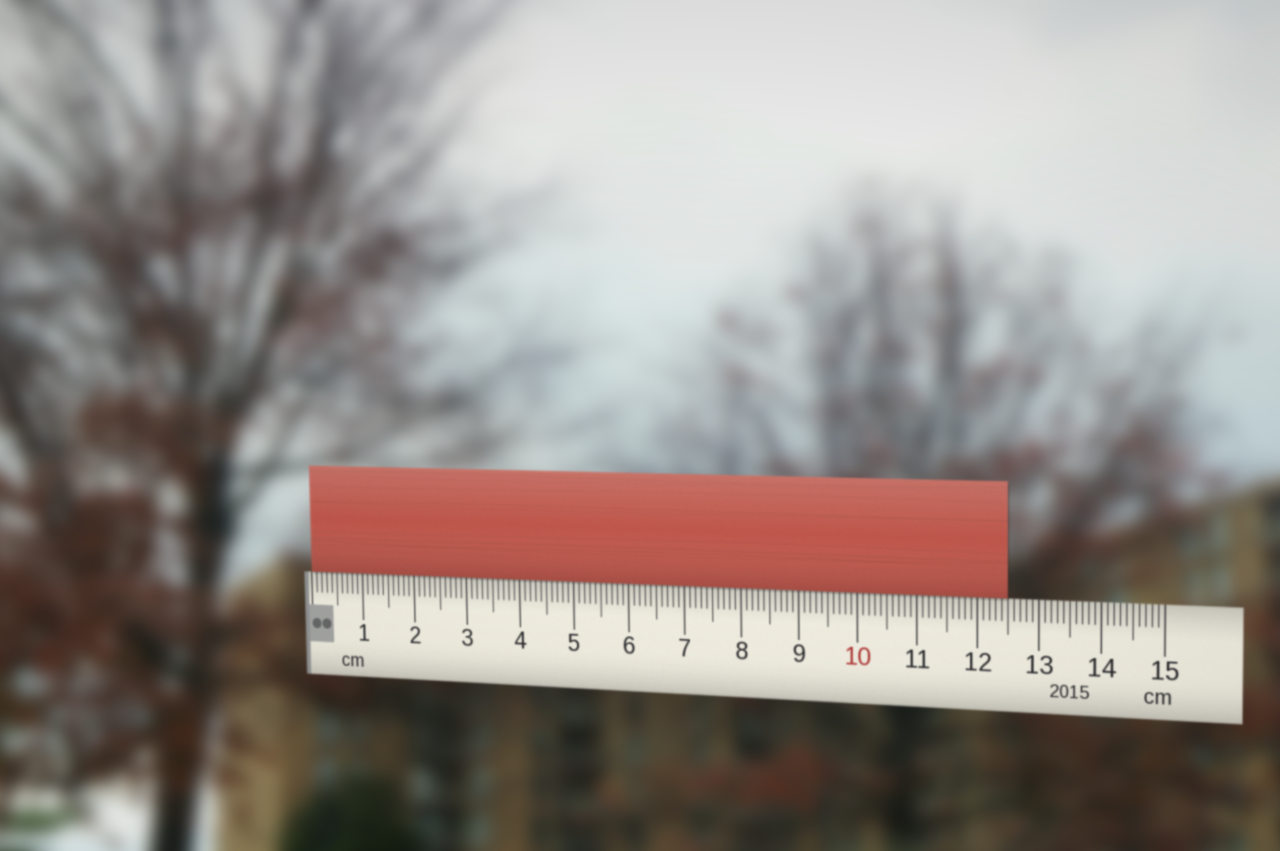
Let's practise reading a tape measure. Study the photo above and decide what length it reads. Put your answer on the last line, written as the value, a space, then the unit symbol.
12.5 cm
